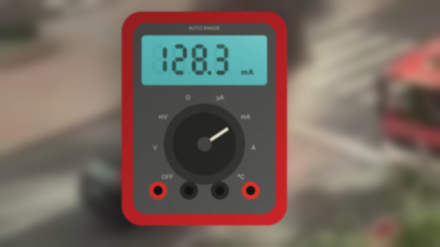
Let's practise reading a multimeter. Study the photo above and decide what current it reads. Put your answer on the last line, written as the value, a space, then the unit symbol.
128.3 mA
